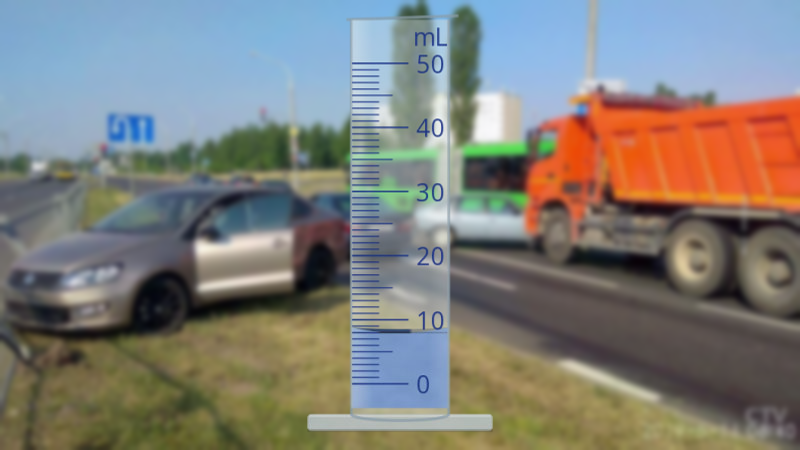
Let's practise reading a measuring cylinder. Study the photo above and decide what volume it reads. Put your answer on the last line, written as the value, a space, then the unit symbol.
8 mL
